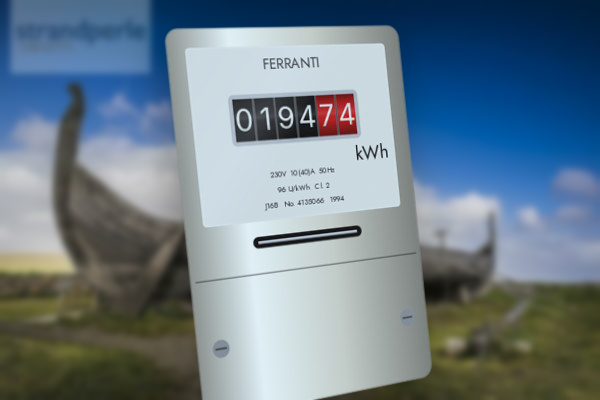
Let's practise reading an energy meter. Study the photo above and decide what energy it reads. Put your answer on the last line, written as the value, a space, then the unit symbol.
194.74 kWh
